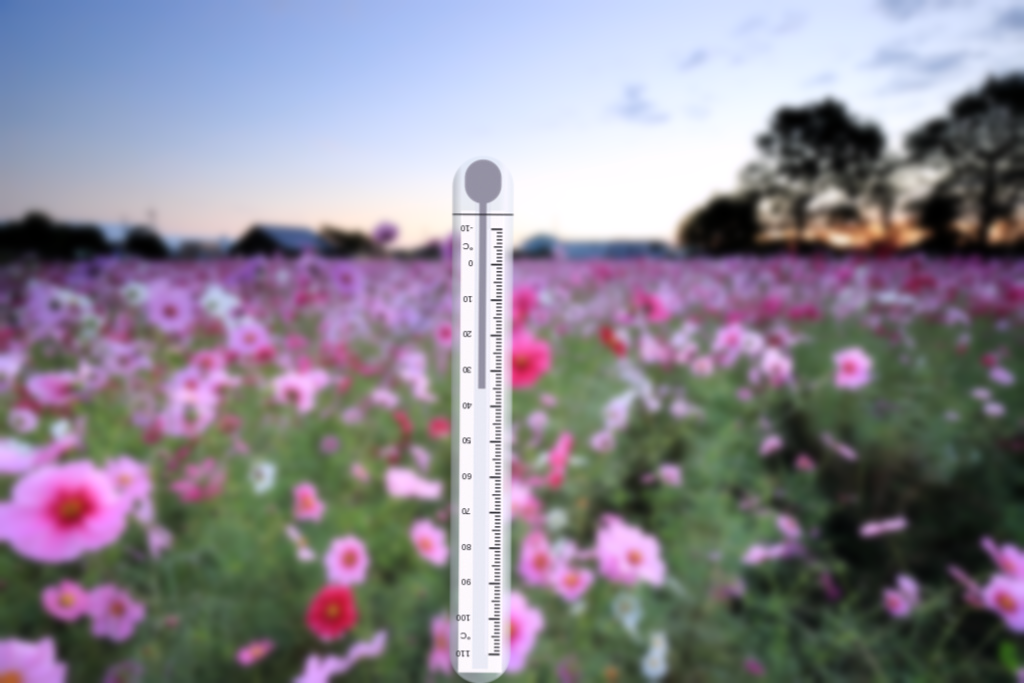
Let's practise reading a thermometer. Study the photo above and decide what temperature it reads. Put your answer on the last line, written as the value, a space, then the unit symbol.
35 °C
